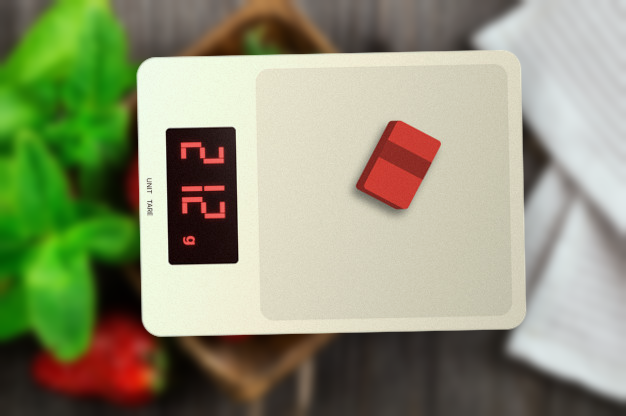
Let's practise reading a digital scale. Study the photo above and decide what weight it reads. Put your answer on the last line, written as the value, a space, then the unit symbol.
212 g
